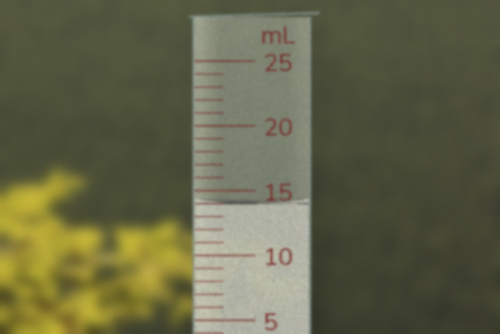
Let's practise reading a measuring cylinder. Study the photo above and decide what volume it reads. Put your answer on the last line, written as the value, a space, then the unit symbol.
14 mL
